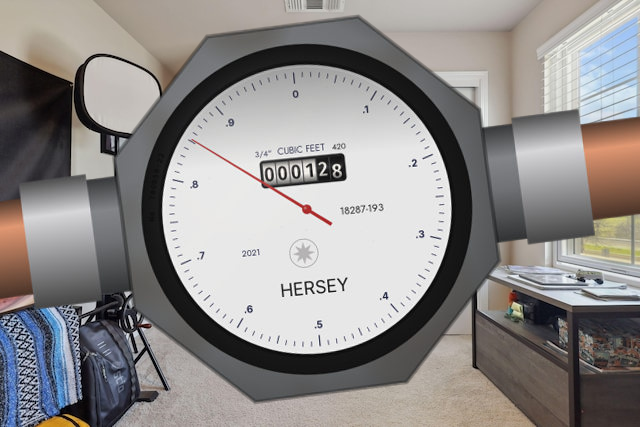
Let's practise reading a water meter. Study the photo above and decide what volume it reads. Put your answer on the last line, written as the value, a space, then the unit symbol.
127.85 ft³
